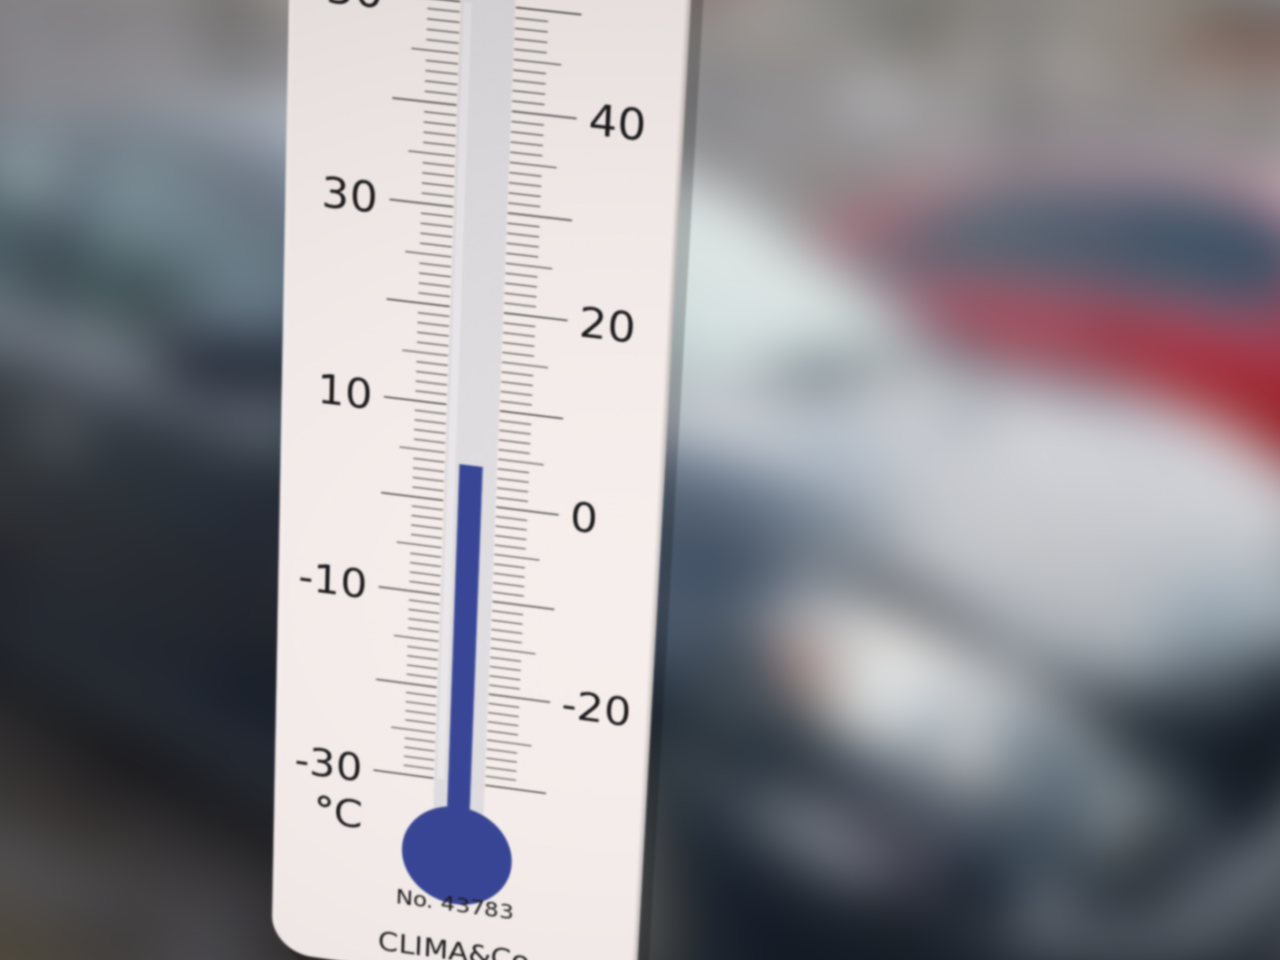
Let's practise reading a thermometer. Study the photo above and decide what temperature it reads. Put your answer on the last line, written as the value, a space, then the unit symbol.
4 °C
